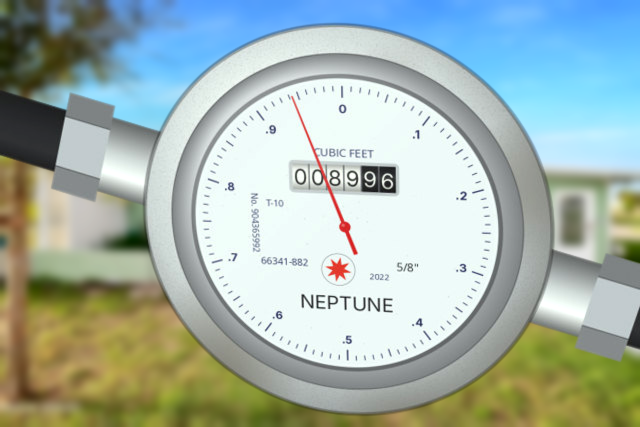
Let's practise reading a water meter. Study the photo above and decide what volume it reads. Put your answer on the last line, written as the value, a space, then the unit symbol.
8995.94 ft³
